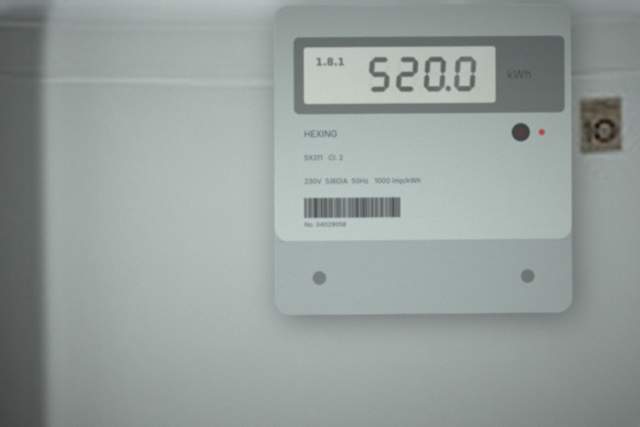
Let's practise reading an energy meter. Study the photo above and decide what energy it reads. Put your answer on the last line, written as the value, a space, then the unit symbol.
520.0 kWh
